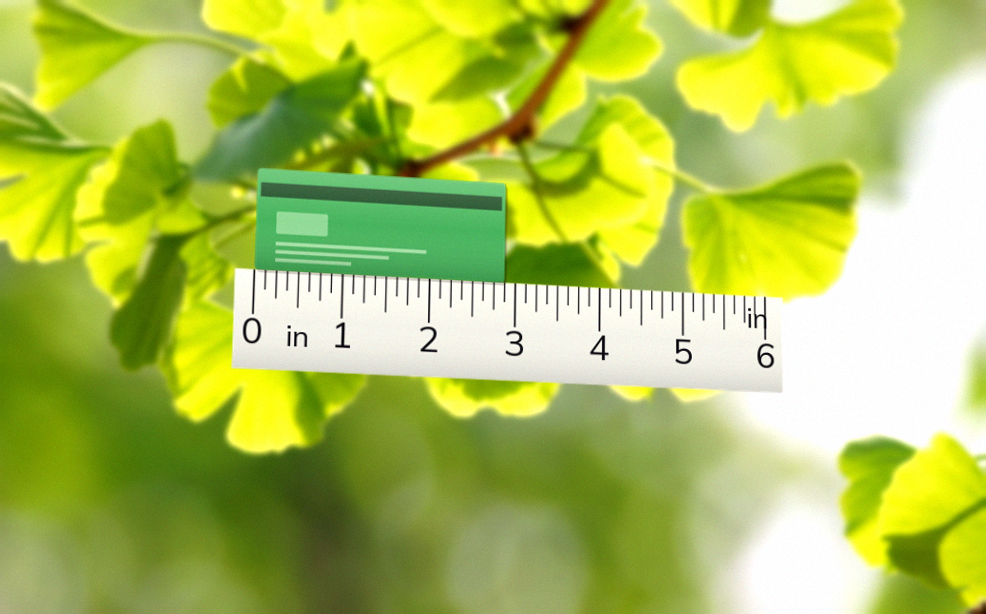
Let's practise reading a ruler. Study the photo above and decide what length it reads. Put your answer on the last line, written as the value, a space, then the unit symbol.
2.875 in
